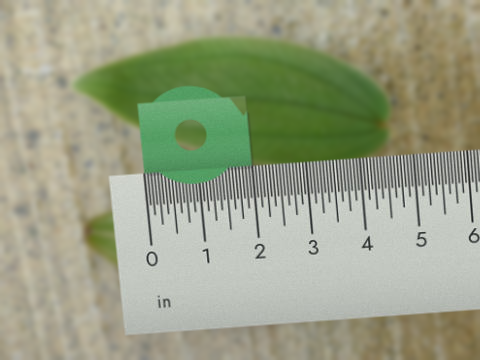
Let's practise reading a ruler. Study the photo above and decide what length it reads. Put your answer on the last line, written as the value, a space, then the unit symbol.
2 in
